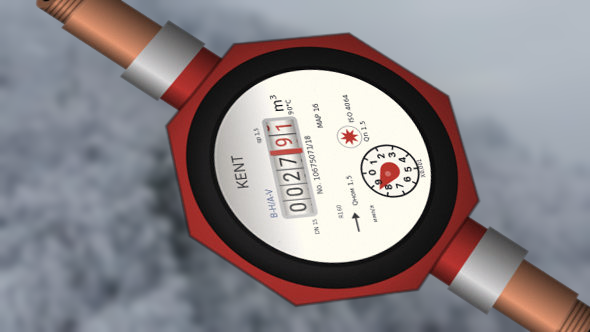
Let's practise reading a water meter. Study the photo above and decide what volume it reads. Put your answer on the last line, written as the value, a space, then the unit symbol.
27.908 m³
